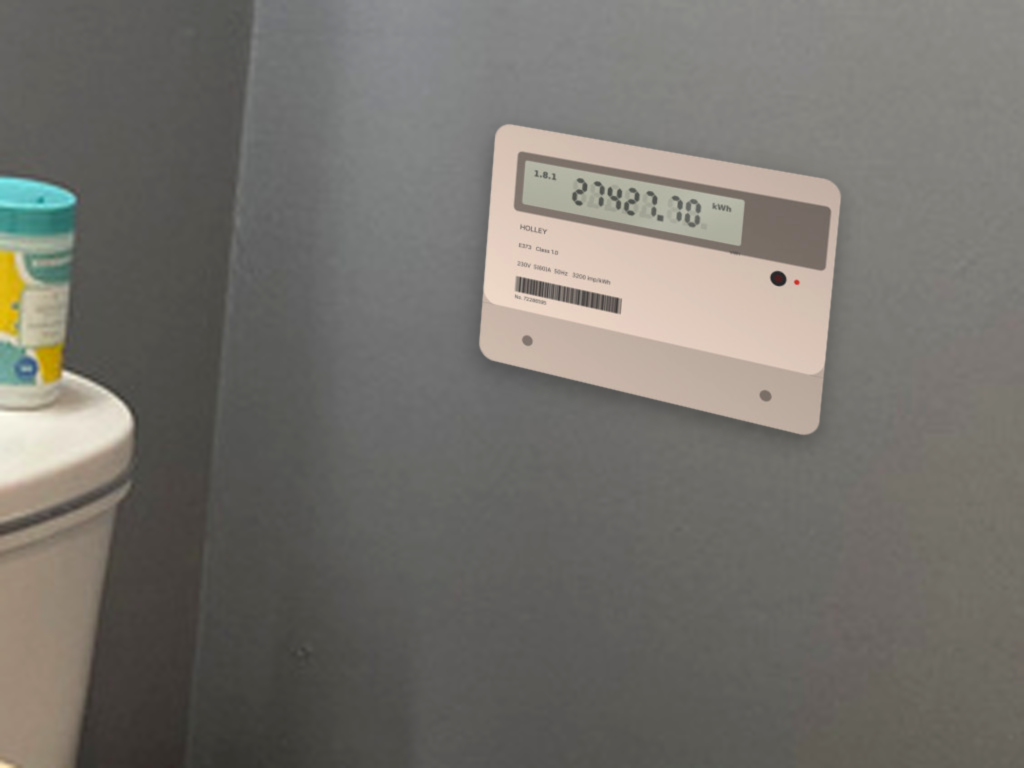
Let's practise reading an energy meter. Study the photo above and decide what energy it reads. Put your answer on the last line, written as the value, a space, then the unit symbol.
27427.70 kWh
